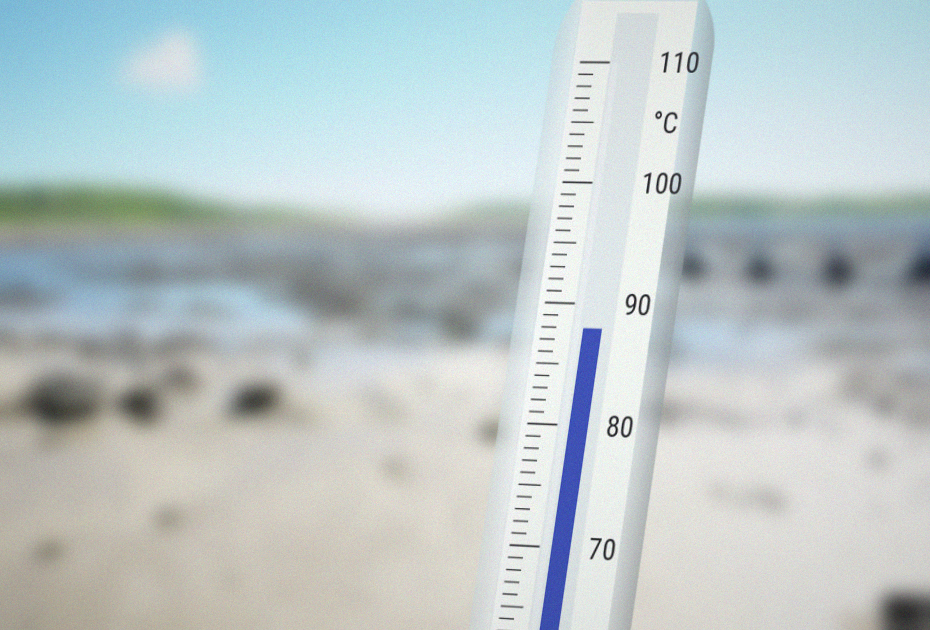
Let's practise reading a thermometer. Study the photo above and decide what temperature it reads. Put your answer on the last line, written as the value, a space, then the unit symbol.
88 °C
